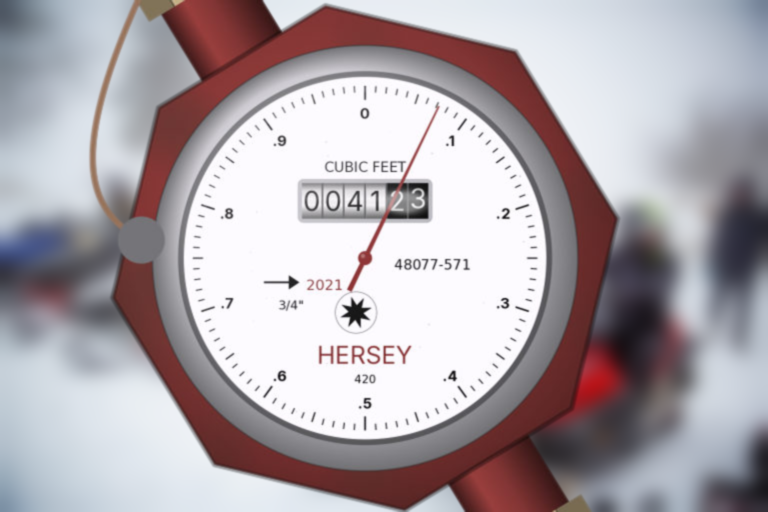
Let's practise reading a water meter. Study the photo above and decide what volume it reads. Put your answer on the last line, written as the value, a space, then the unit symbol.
4123.07 ft³
